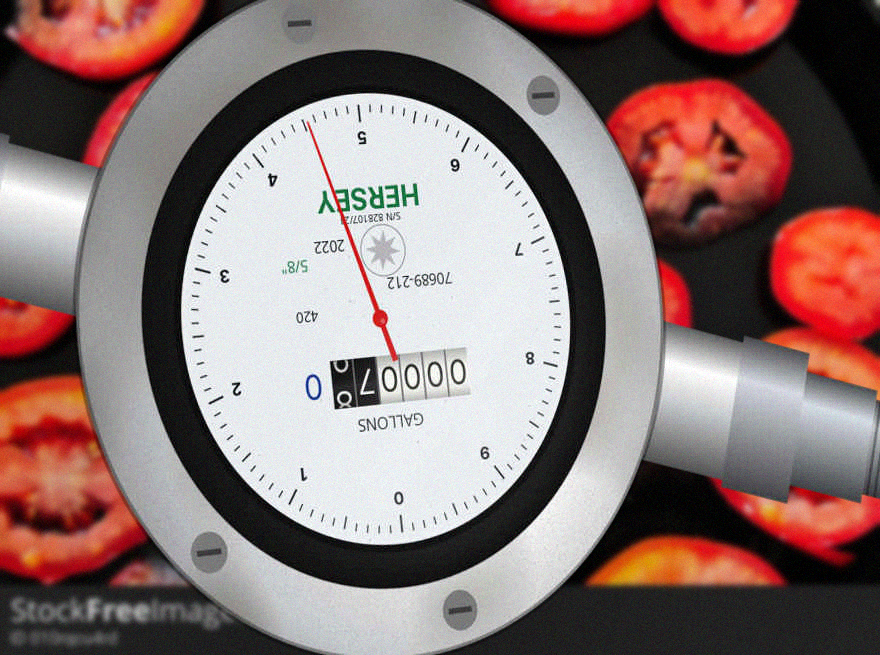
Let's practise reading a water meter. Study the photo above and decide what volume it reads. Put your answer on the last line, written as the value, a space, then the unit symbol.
784.5 gal
